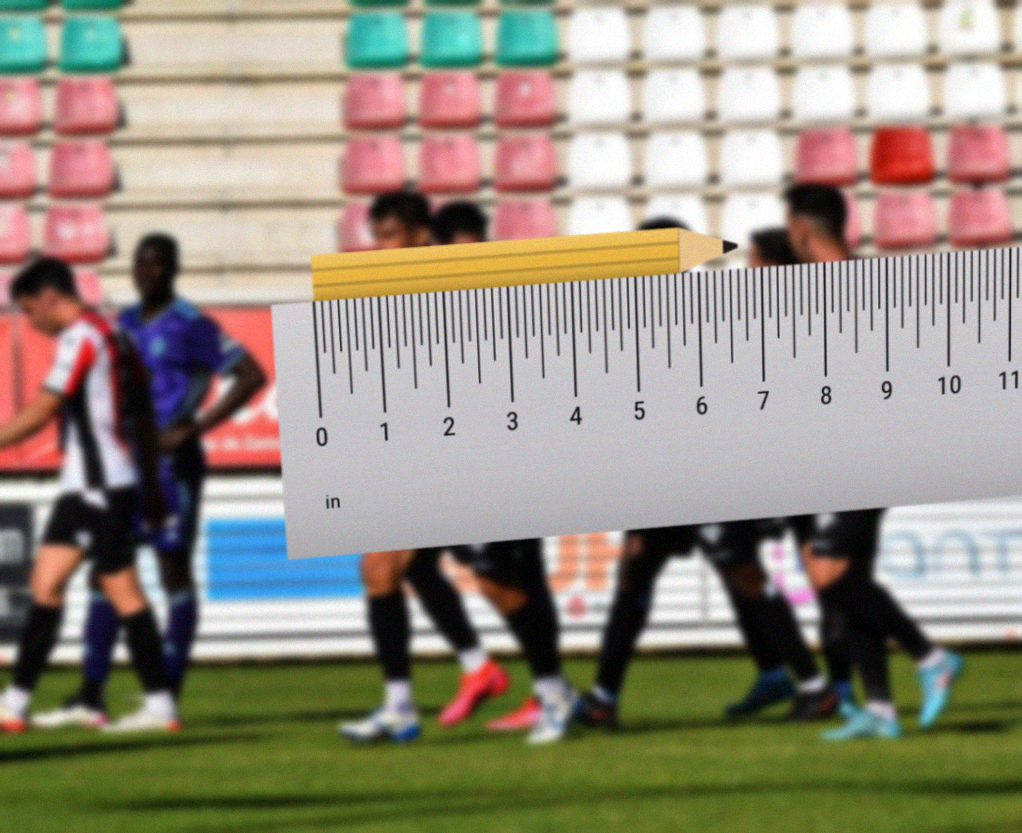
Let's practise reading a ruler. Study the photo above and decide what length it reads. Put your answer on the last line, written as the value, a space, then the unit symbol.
6.625 in
